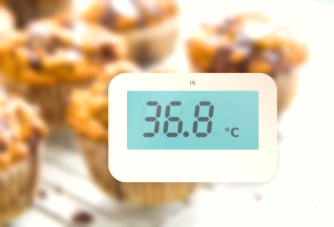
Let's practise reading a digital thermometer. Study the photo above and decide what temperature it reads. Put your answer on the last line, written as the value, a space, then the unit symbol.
36.8 °C
